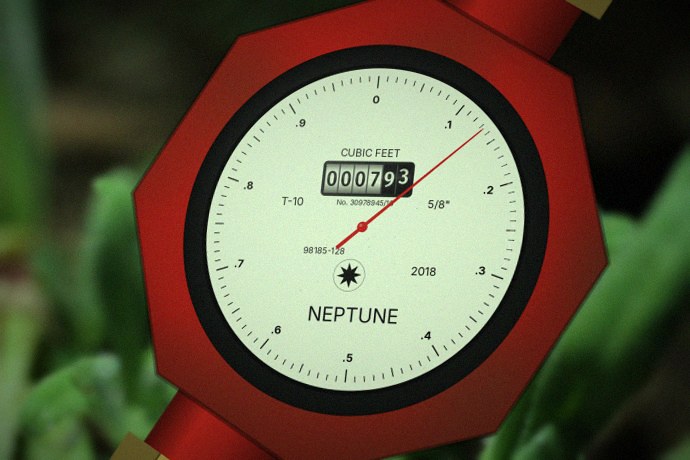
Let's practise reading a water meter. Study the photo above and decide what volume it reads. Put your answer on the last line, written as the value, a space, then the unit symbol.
793.13 ft³
